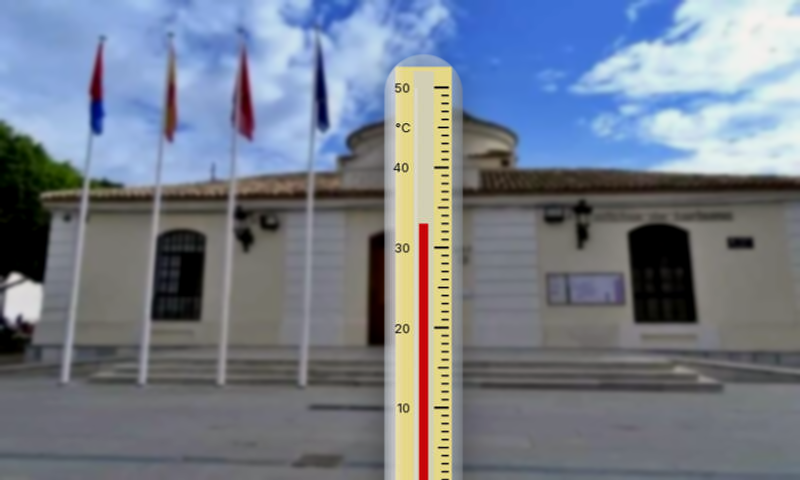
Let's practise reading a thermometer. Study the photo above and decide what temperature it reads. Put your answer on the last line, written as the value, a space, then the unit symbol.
33 °C
